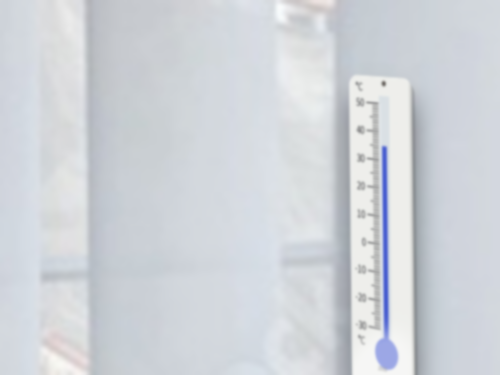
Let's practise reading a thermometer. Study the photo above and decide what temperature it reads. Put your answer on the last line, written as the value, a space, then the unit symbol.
35 °C
